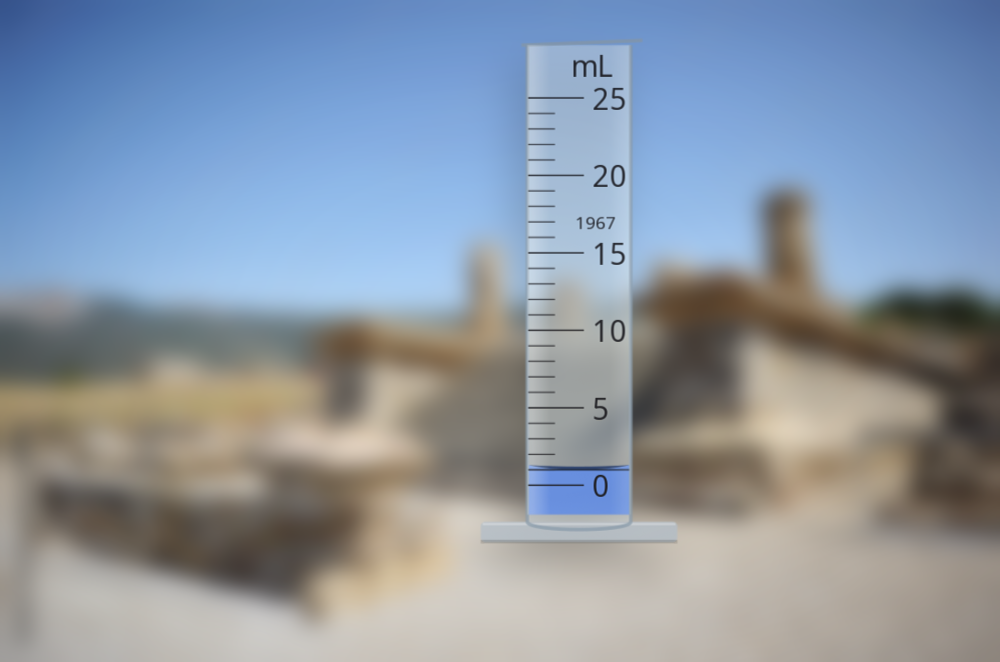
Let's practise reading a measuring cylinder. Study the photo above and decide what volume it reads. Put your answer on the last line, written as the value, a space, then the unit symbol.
1 mL
